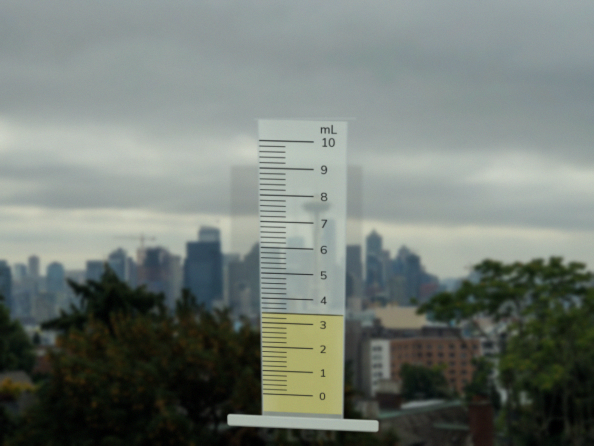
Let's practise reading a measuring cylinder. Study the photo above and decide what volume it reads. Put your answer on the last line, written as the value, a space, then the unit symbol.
3.4 mL
